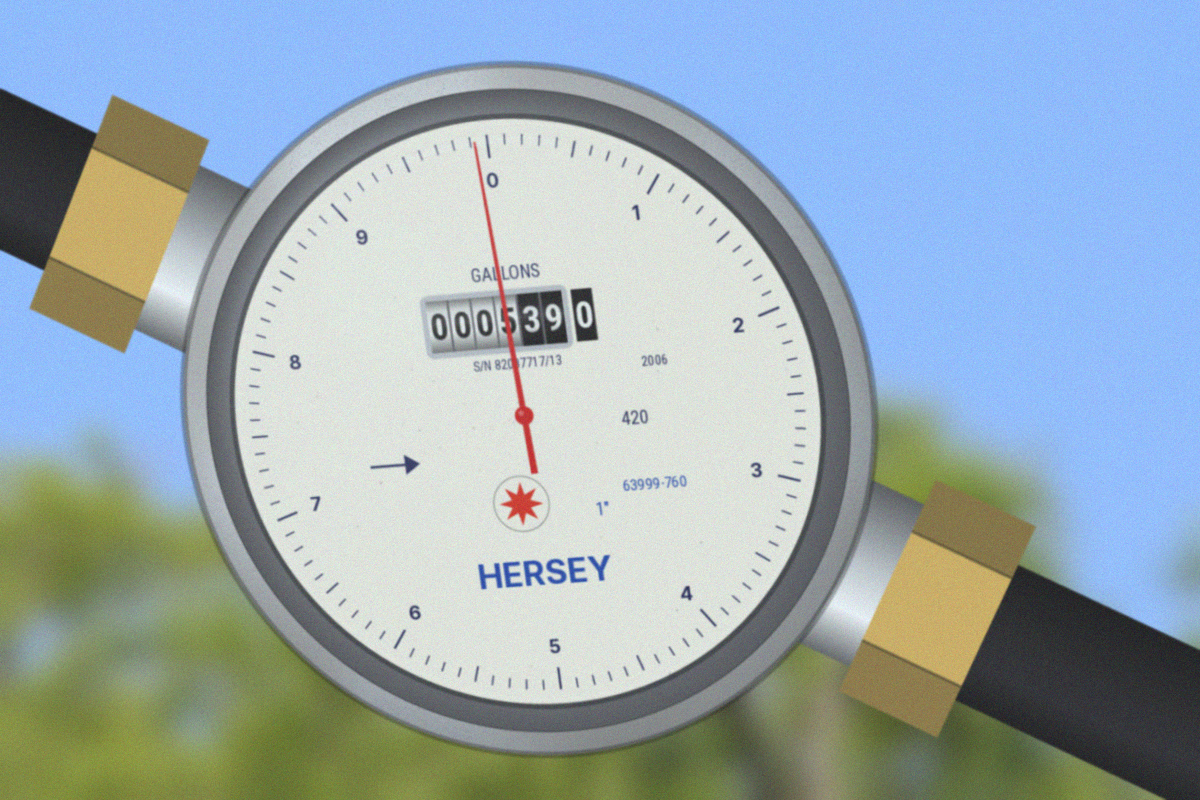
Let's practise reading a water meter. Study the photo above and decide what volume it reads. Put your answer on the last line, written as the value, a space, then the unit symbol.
5389.9 gal
